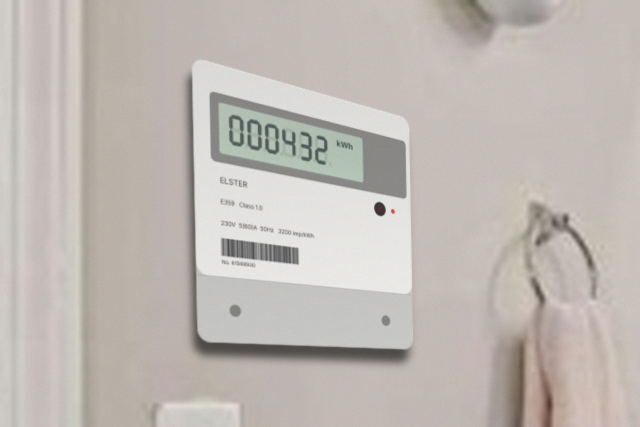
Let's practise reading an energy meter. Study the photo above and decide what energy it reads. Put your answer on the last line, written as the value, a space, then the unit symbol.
432 kWh
